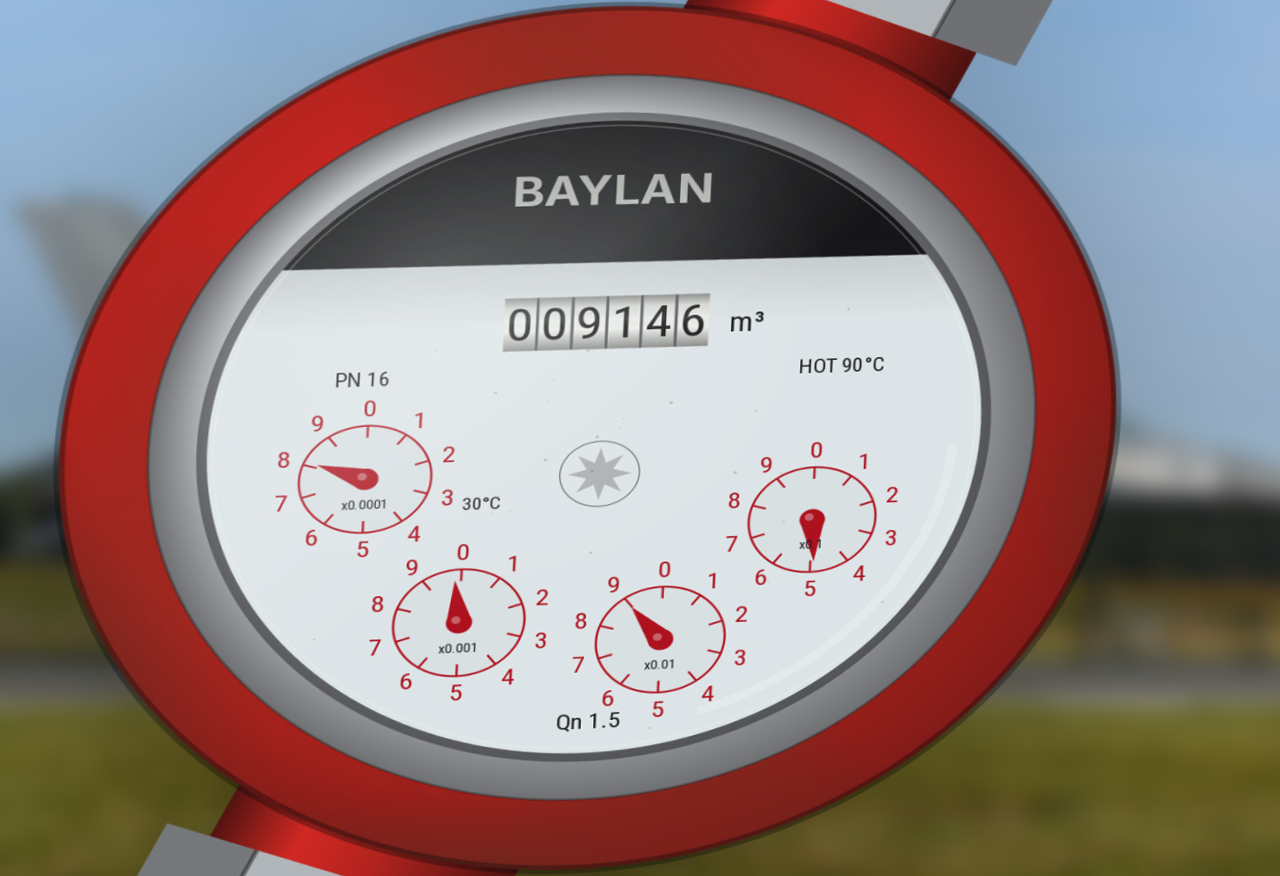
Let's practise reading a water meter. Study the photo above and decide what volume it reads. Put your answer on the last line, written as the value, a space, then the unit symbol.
9146.4898 m³
